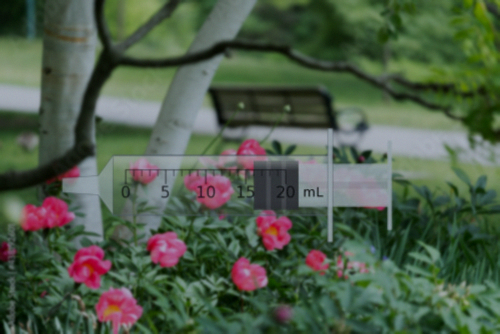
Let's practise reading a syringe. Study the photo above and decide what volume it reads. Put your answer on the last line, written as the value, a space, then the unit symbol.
16 mL
